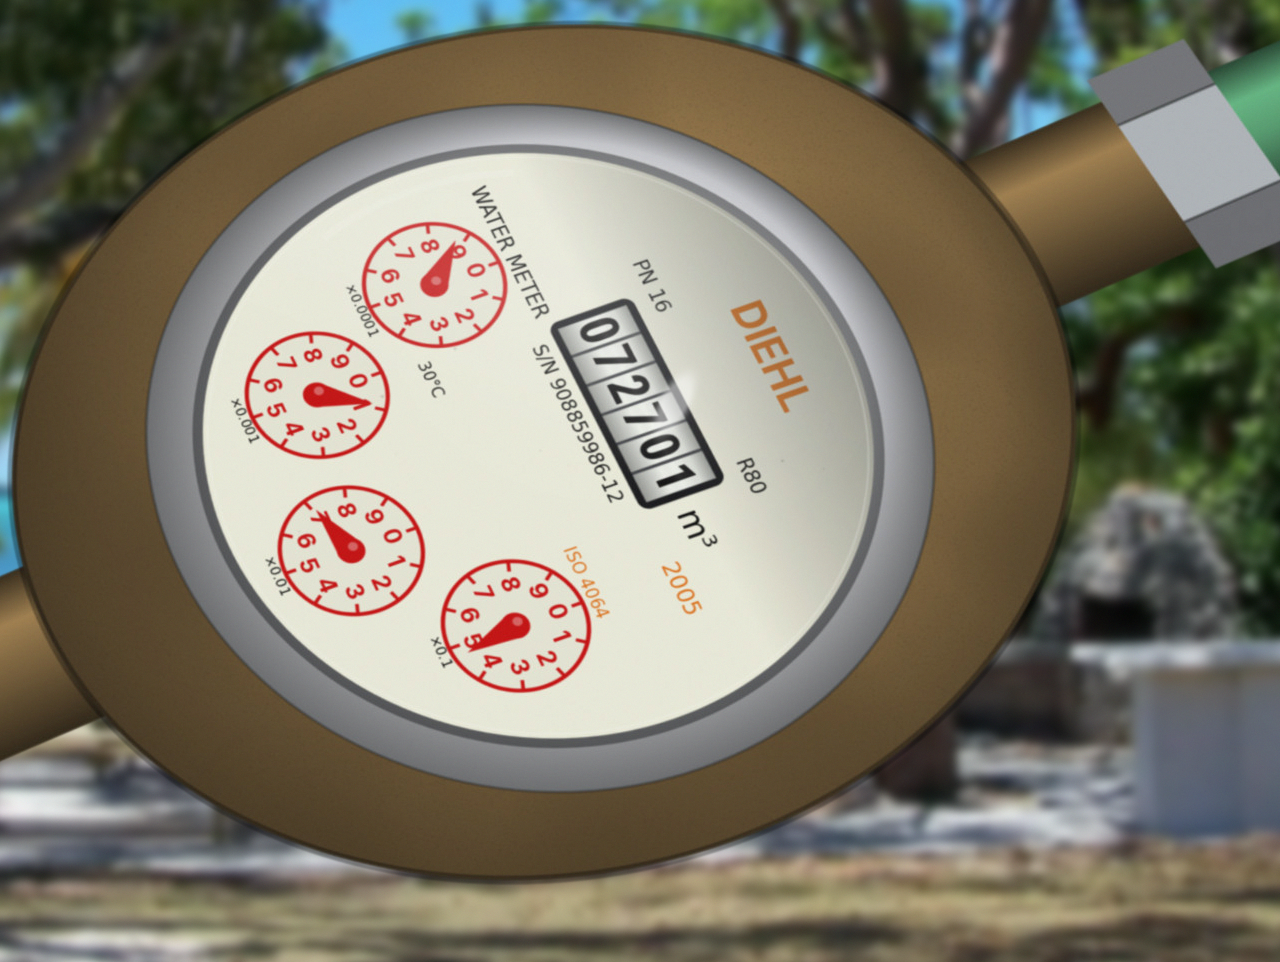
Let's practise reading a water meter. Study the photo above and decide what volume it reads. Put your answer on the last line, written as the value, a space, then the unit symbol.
72701.4708 m³
